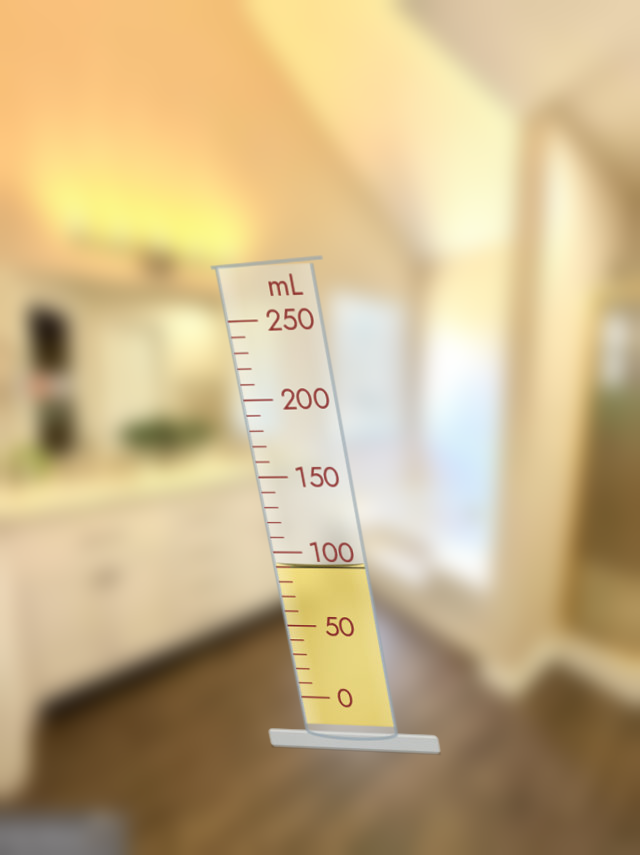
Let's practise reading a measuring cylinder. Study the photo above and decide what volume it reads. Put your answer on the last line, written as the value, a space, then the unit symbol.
90 mL
